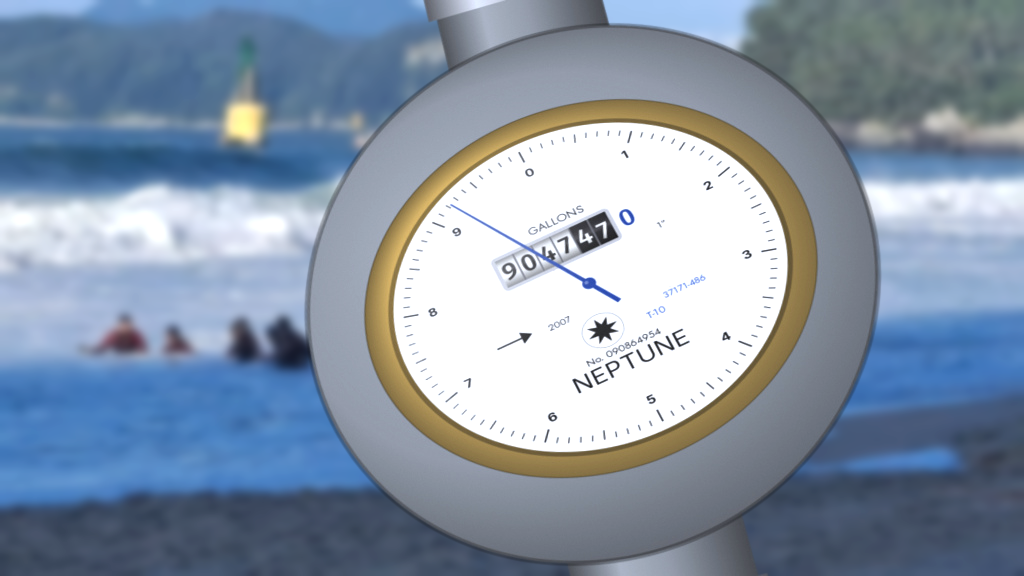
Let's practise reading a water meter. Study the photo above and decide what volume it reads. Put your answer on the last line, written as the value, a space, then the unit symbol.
9047469.2 gal
